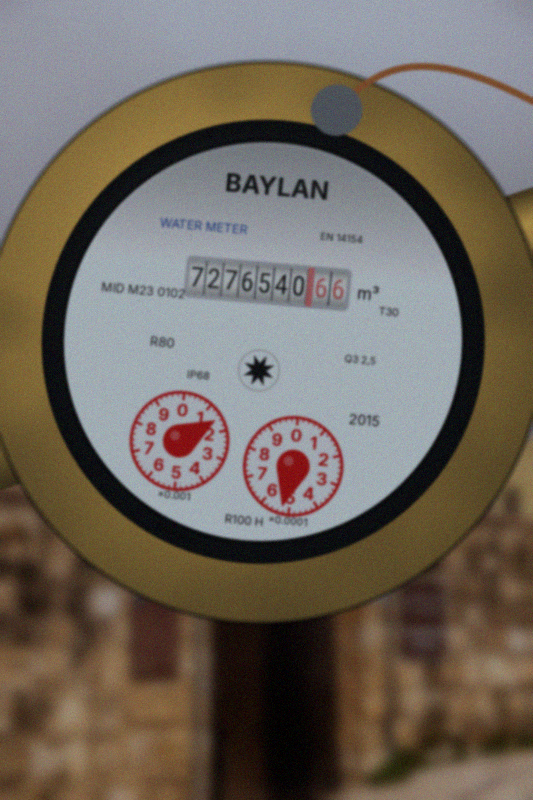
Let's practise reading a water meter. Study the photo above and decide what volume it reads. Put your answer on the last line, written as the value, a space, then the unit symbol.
7276540.6615 m³
